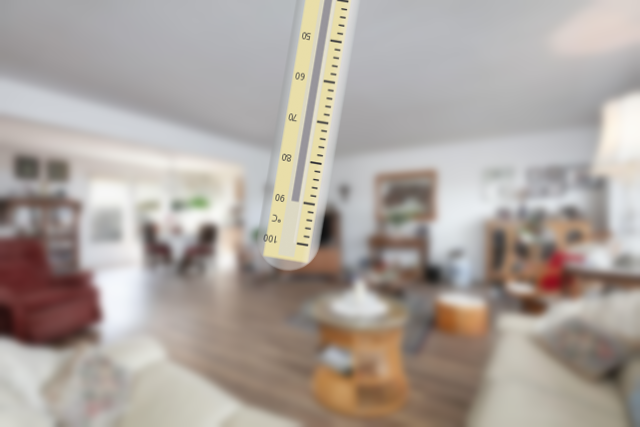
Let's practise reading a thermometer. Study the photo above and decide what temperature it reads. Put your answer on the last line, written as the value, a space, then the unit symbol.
90 °C
